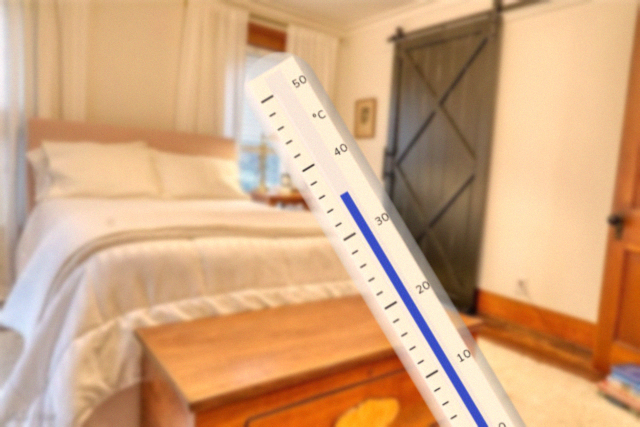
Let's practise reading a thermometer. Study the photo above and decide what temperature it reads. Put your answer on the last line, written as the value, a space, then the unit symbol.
35 °C
